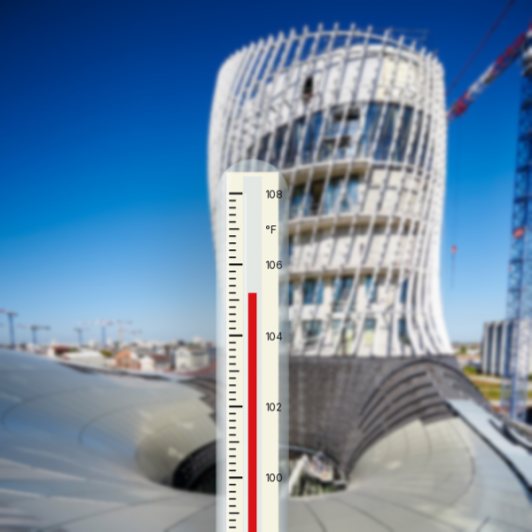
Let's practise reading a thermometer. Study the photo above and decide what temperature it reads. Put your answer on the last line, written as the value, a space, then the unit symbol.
105.2 °F
